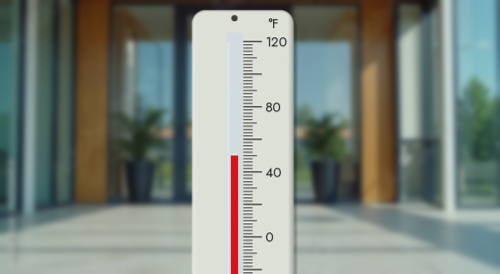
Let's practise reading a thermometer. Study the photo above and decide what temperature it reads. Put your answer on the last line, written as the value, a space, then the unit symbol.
50 °F
